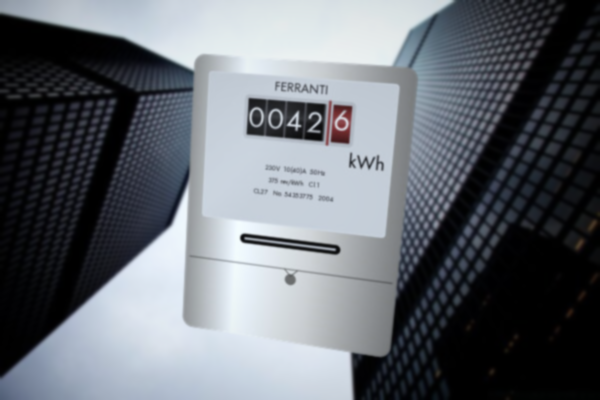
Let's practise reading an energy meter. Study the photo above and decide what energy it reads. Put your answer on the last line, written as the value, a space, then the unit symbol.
42.6 kWh
